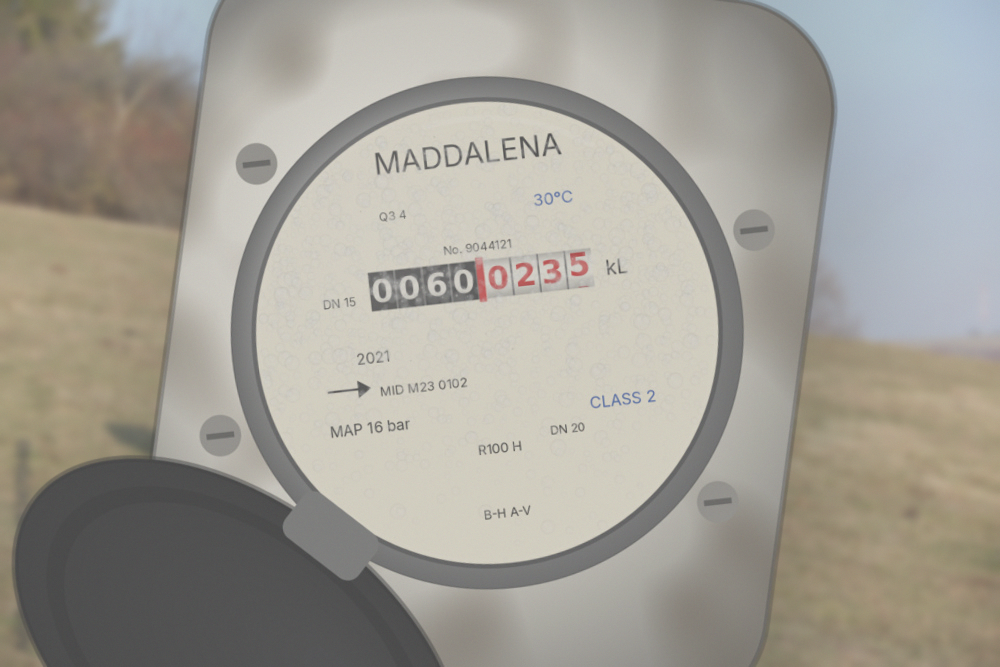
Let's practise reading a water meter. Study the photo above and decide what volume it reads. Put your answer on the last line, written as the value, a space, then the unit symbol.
60.0235 kL
